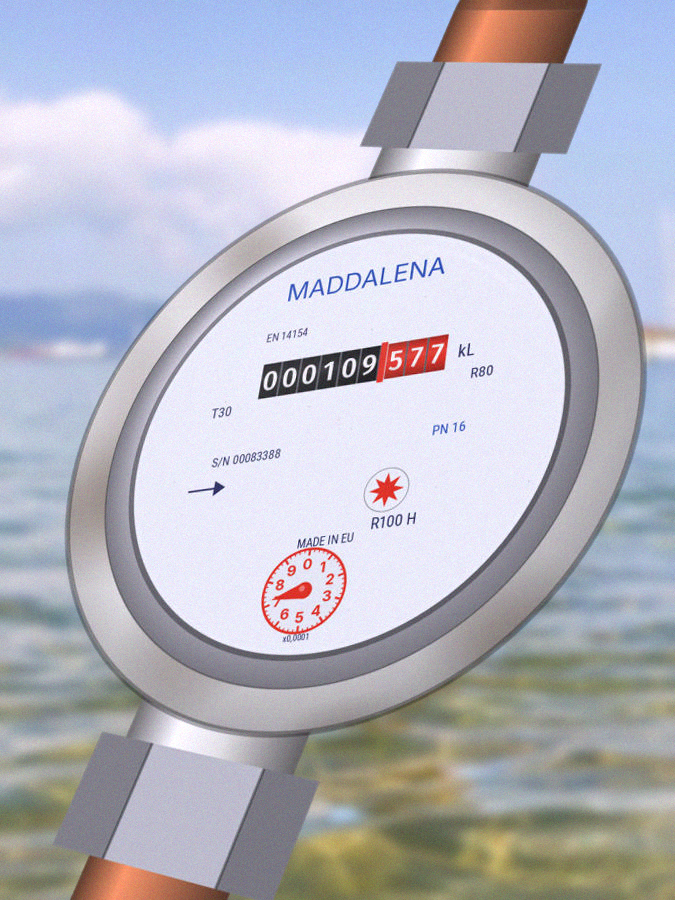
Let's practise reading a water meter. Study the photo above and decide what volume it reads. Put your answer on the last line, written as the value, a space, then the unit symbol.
109.5777 kL
